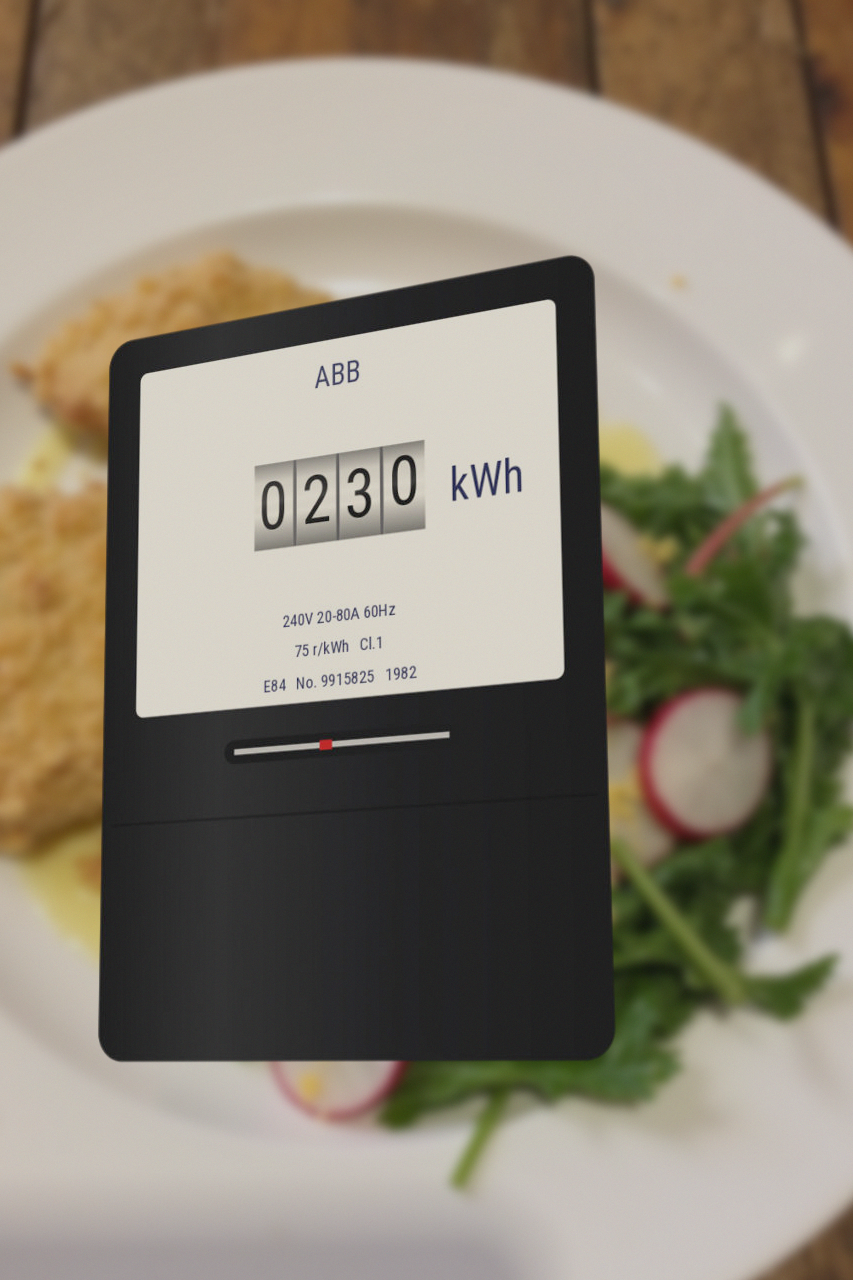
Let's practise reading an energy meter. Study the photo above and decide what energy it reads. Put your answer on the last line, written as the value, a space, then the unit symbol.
230 kWh
